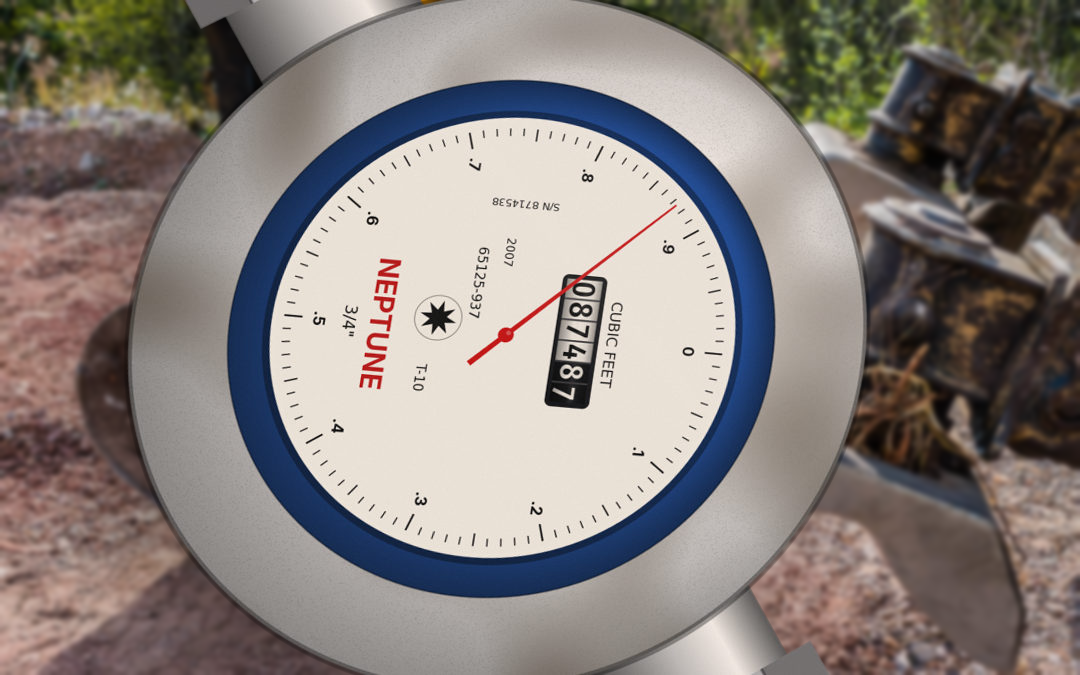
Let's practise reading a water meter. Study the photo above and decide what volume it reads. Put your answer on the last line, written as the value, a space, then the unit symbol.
87486.87 ft³
